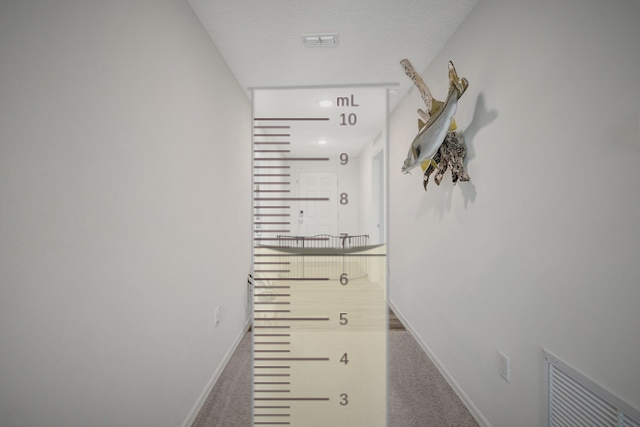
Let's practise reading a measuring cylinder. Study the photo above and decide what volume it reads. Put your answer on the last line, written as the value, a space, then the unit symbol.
6.6 mL
